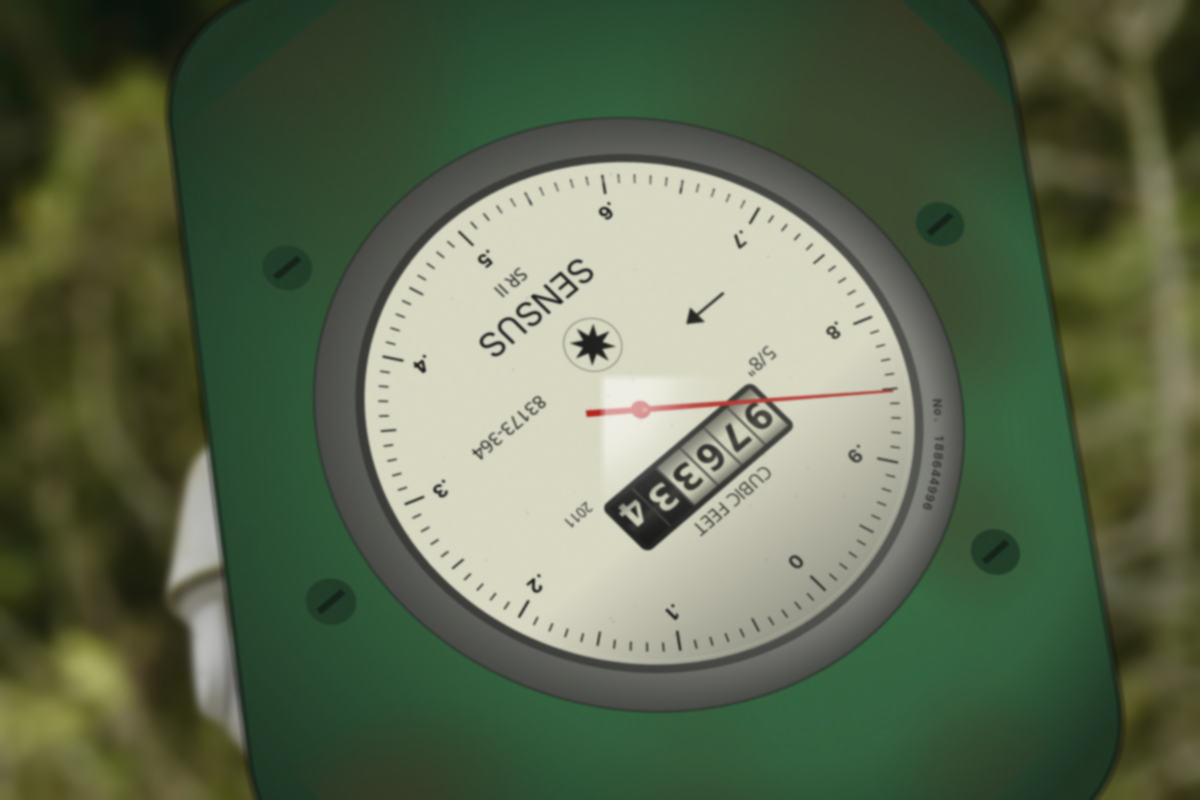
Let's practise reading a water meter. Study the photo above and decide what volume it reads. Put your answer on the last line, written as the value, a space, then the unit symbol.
976333.85 ft³
